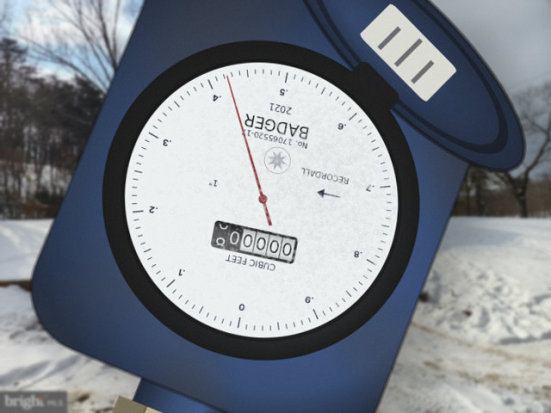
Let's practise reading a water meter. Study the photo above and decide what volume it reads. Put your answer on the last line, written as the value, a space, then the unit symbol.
8.42 ft³
